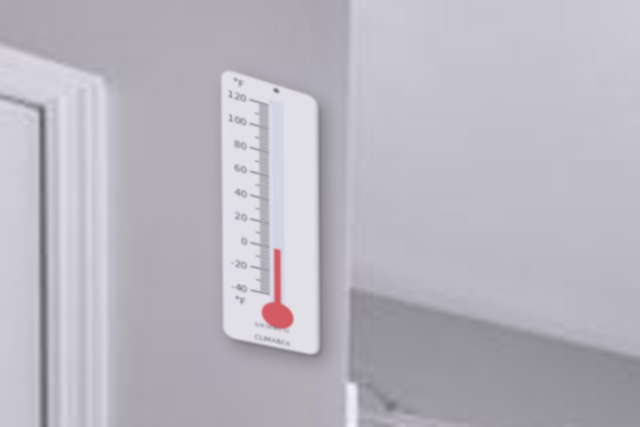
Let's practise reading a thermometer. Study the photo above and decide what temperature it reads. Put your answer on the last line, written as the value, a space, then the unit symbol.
0 °F
